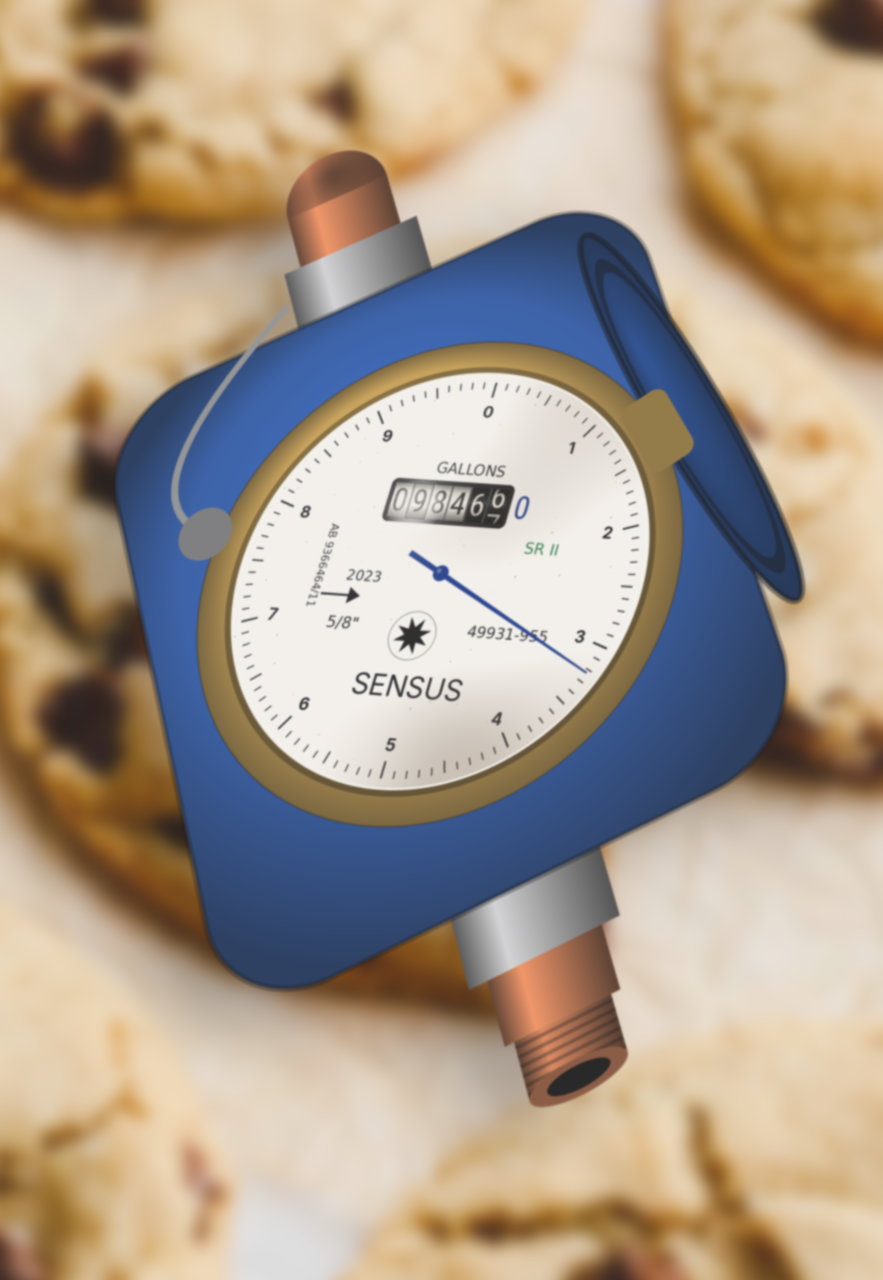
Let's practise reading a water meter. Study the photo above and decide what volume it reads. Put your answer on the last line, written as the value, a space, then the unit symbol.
984663.2 gal
